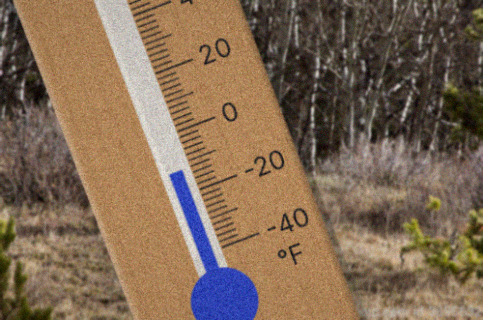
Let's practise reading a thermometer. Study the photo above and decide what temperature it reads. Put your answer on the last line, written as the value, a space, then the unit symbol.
-12 °F
